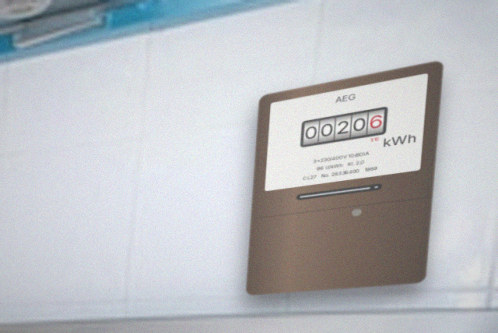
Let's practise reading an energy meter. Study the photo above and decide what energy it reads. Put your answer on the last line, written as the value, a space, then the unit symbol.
20.6 kWh
